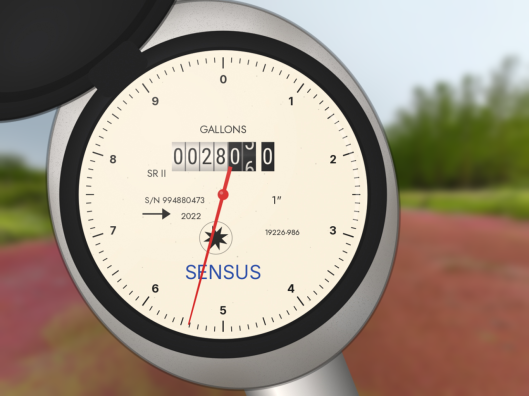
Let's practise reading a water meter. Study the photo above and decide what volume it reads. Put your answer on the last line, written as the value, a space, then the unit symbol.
28055.4 gal
